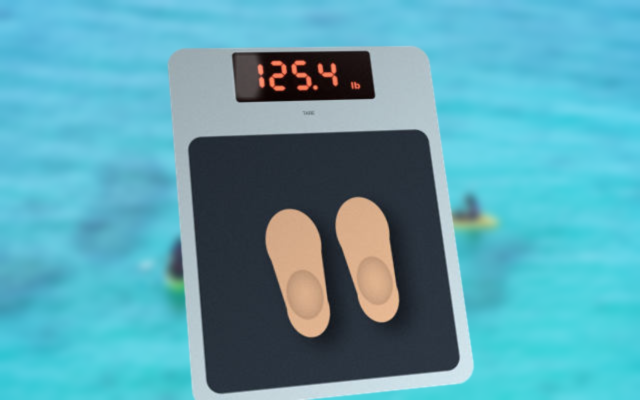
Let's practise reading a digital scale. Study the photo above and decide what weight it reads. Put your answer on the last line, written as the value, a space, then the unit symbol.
125.4 lb
